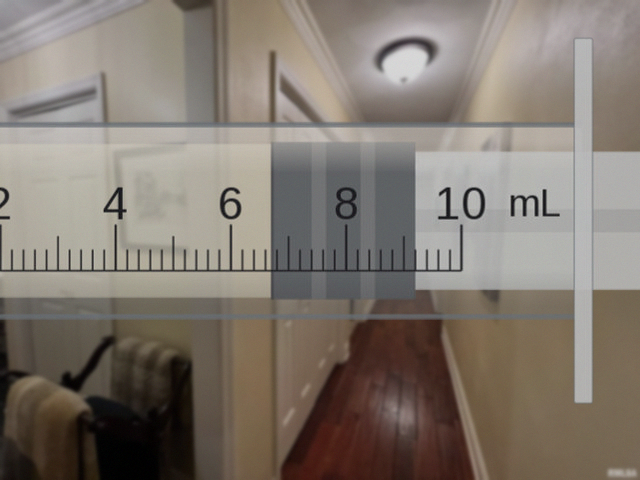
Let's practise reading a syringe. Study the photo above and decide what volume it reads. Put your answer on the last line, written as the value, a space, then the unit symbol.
6.7 mL
